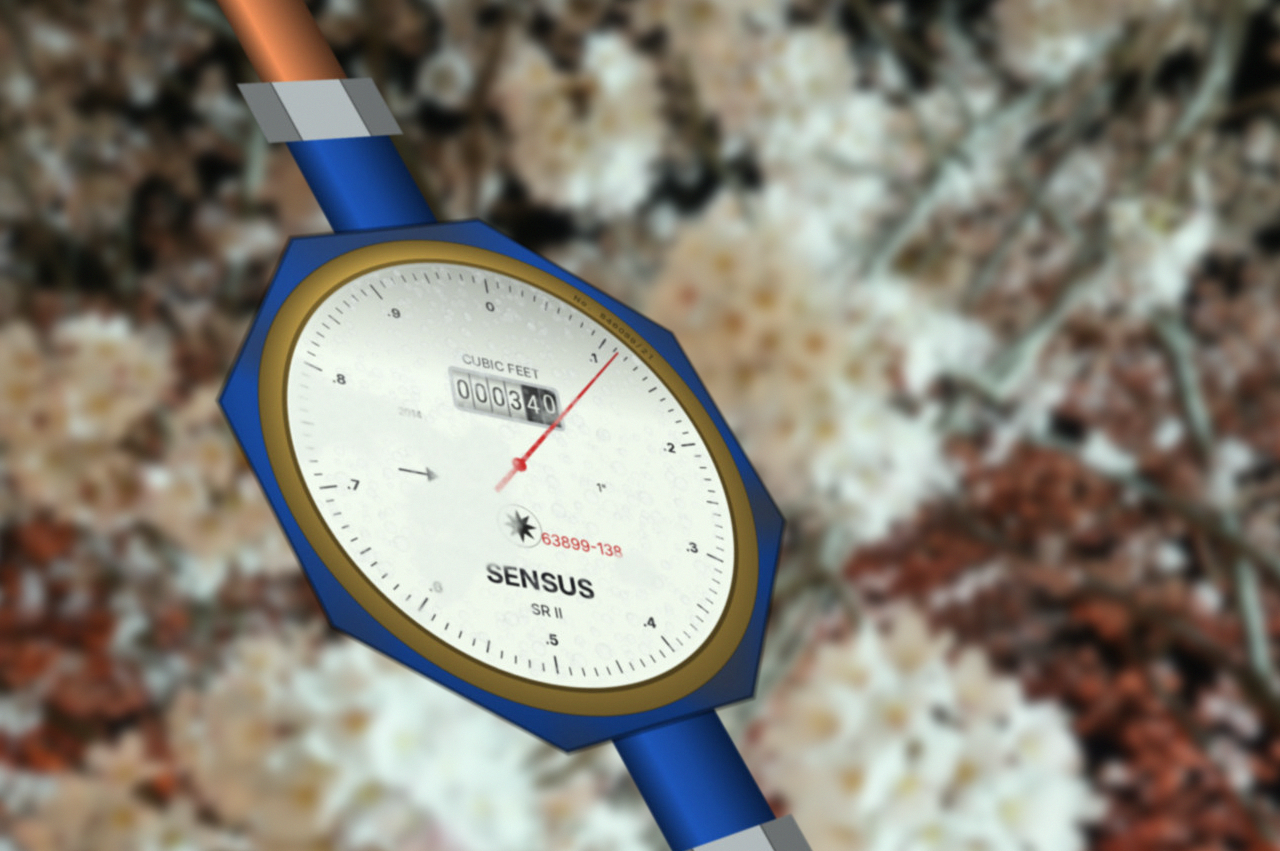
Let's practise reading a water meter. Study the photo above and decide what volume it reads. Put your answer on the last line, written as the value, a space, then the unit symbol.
340.11 ft³
